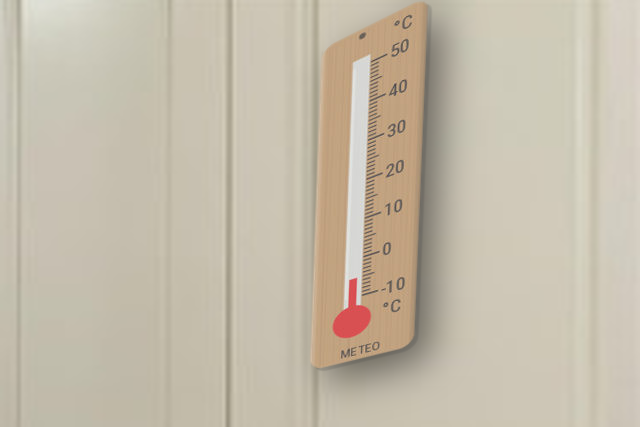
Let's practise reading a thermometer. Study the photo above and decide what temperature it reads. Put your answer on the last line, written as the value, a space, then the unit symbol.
-5 °C
